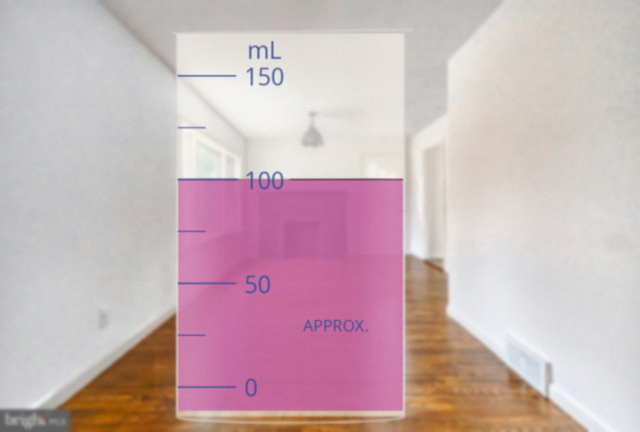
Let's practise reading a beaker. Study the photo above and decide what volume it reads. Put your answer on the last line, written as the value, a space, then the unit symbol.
100 mL
